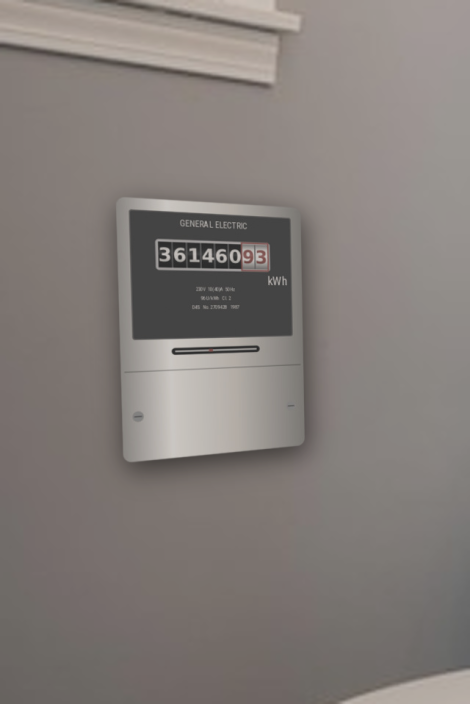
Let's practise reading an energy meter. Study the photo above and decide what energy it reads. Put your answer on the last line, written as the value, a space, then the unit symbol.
361460.93 kWh
